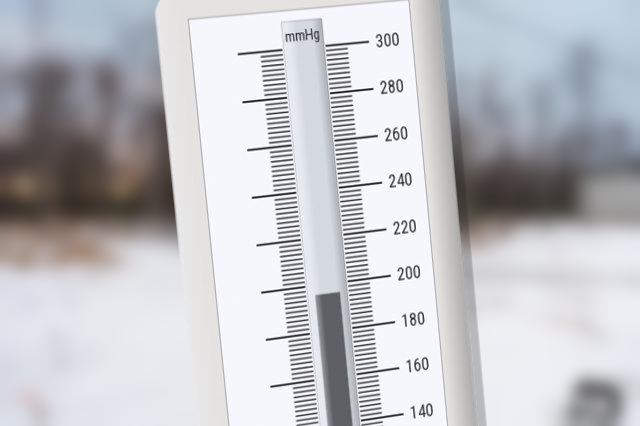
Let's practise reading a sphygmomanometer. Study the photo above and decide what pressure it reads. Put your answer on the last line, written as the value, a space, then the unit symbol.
196 mmHg
